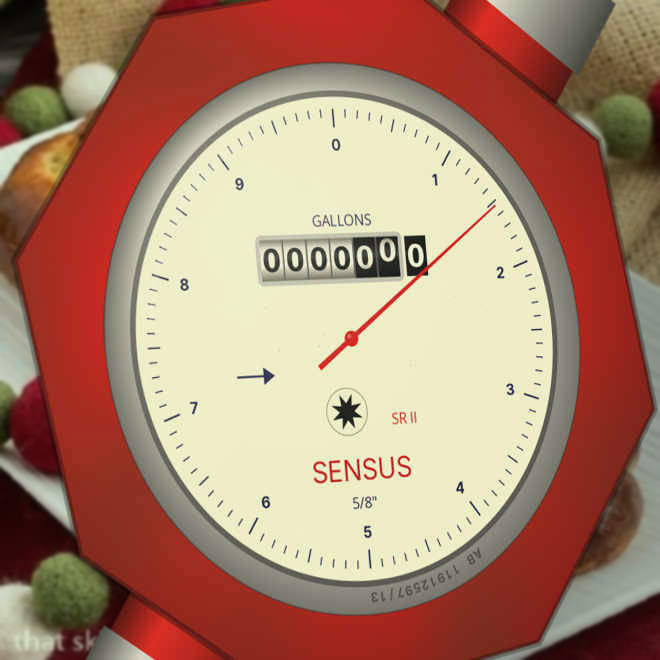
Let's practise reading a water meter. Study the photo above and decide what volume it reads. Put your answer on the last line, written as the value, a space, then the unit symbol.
1.5 gal
